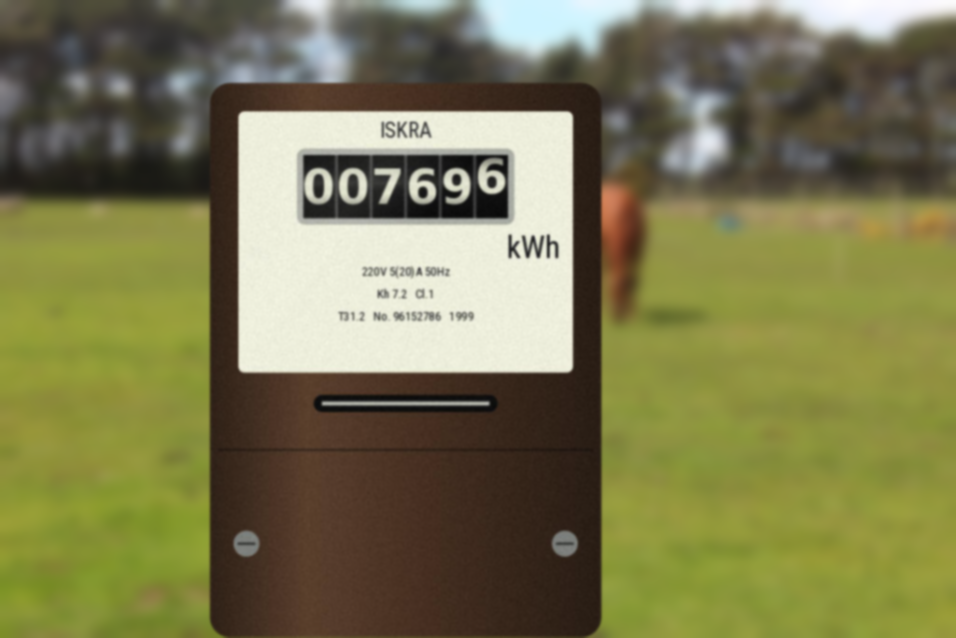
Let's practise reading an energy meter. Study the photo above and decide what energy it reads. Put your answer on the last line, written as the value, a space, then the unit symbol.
7696 kWh
